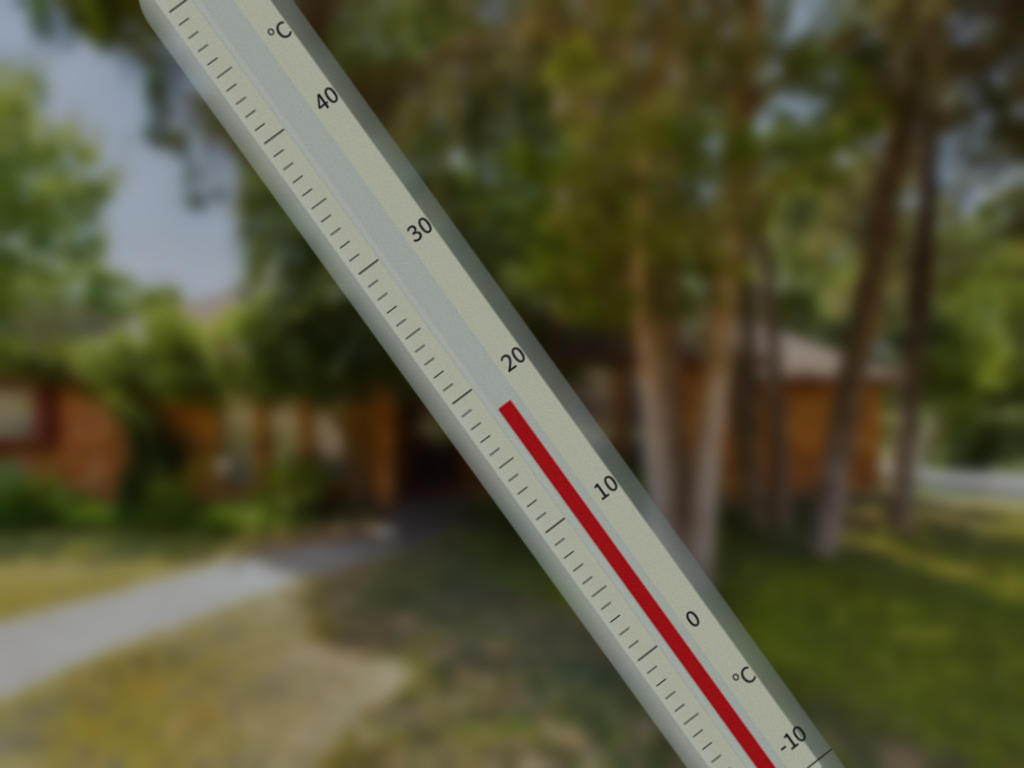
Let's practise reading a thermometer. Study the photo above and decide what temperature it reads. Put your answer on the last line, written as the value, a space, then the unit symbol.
18 °C
